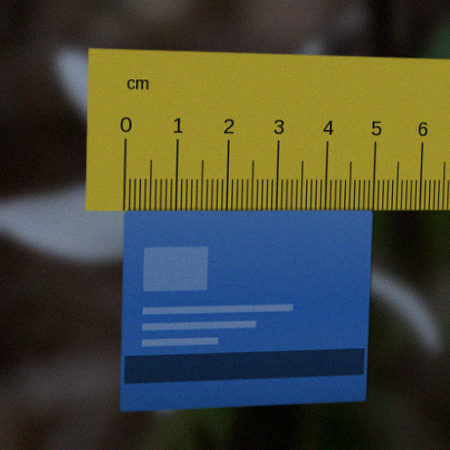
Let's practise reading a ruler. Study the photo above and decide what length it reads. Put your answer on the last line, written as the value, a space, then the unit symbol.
5 cm
